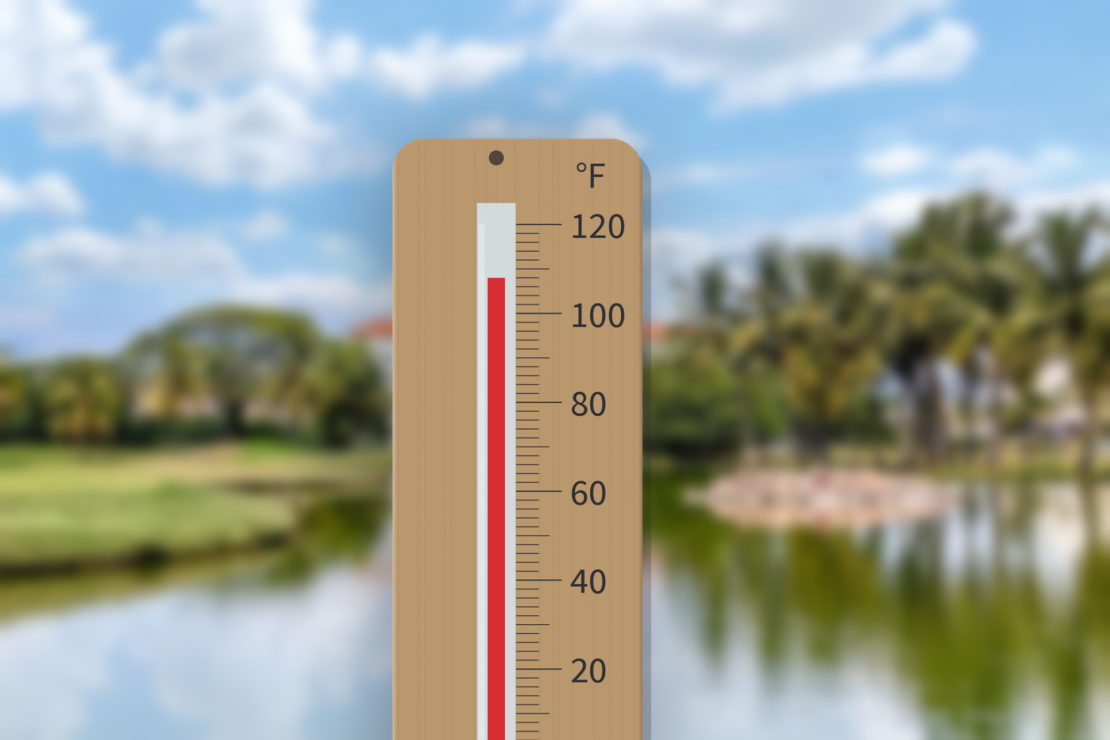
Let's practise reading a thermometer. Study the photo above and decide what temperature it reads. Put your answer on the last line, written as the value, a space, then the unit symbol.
108 °F
